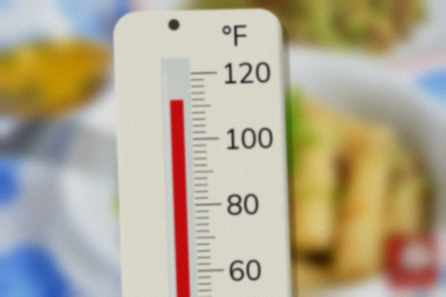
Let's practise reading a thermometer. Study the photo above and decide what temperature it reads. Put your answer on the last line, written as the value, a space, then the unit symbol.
112 °F
